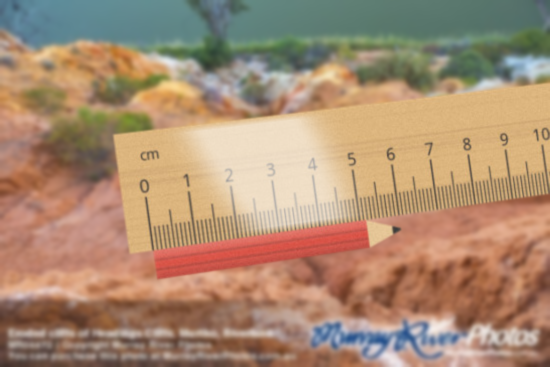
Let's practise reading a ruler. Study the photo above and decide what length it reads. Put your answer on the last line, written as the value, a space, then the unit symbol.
6 cm
